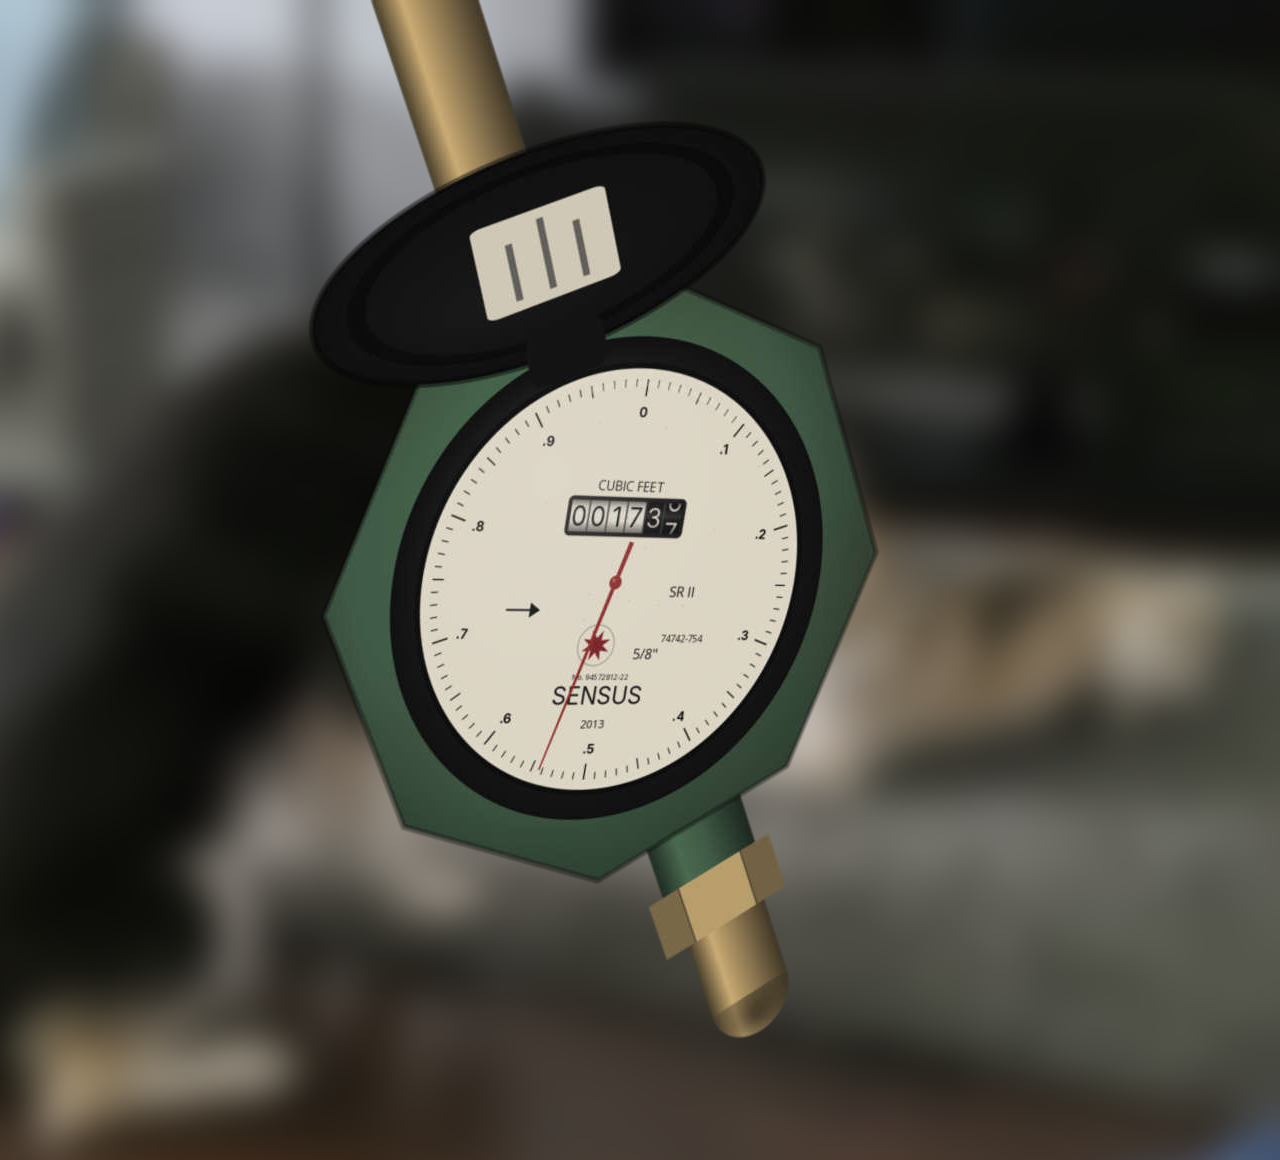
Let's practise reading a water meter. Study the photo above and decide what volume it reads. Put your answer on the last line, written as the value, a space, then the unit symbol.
1736.54 ft³
